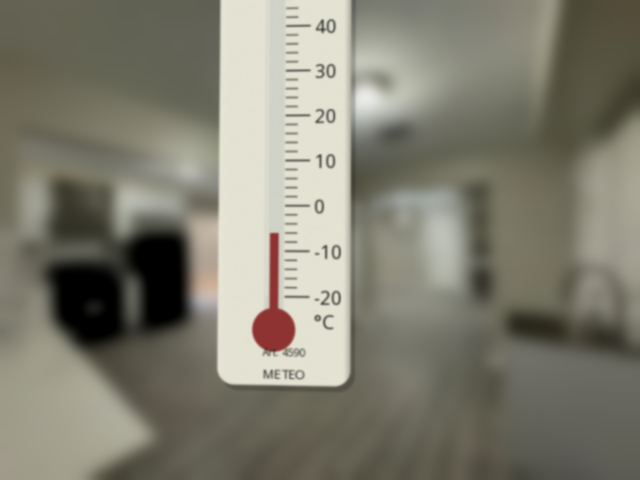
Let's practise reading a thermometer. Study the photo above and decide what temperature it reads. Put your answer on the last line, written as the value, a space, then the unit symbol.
-6 °C
